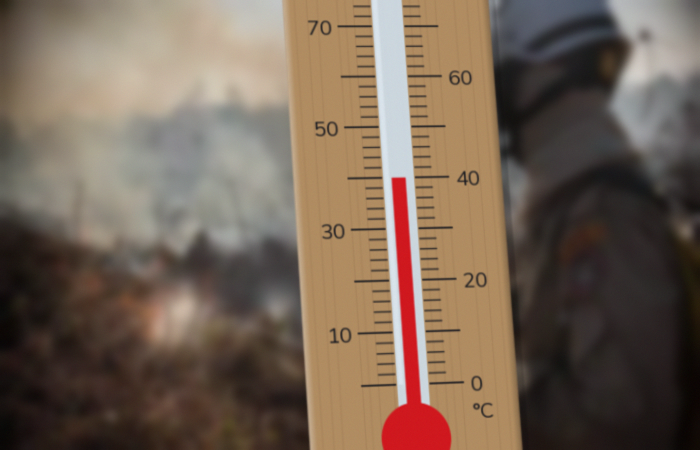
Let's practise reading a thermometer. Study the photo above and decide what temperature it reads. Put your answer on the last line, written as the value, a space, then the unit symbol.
40 °C
